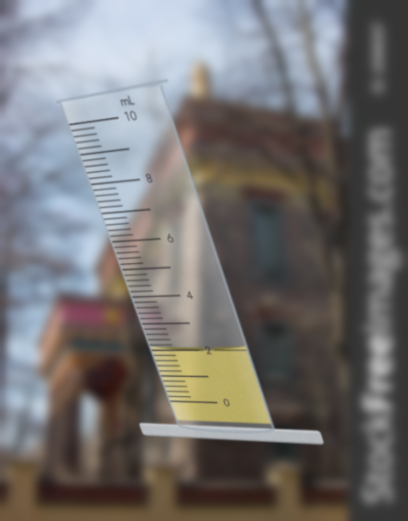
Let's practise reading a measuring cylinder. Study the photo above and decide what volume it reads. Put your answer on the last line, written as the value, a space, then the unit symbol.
2 mL
